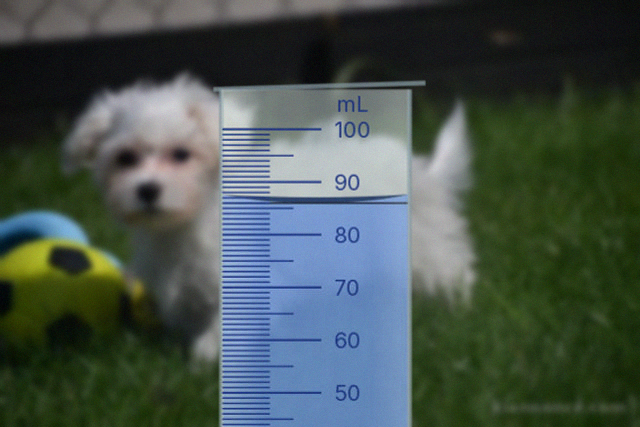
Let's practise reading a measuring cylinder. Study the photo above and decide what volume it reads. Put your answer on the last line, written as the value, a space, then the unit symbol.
86 mL
